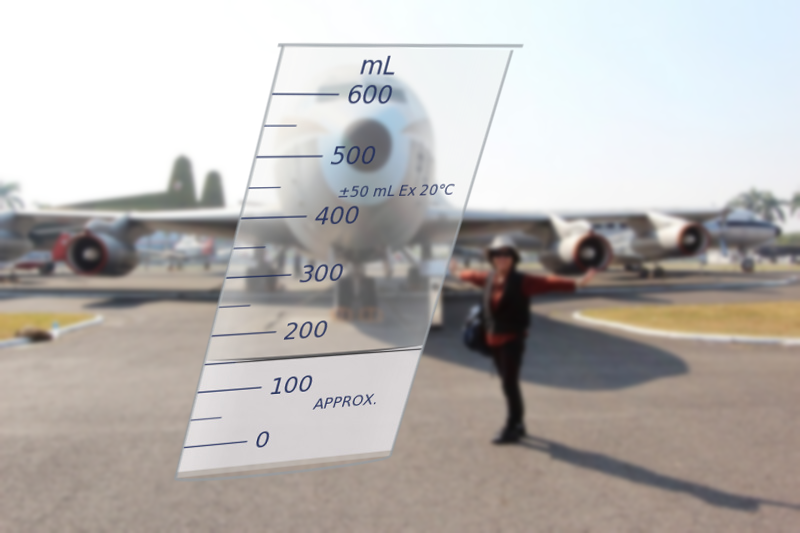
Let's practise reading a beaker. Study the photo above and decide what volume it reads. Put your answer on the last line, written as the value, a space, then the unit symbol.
150 mL
